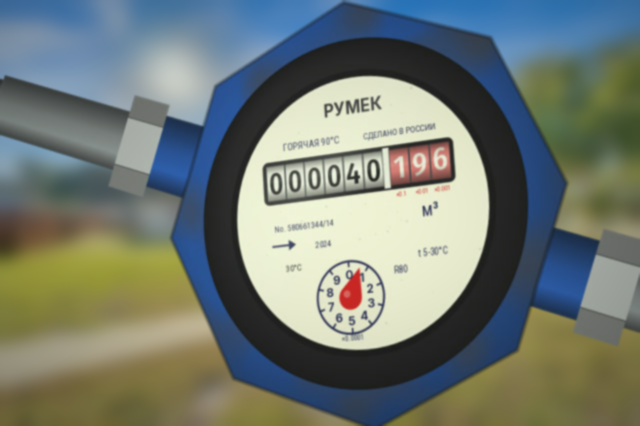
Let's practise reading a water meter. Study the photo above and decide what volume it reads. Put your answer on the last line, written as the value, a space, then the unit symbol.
40.1960 m³
